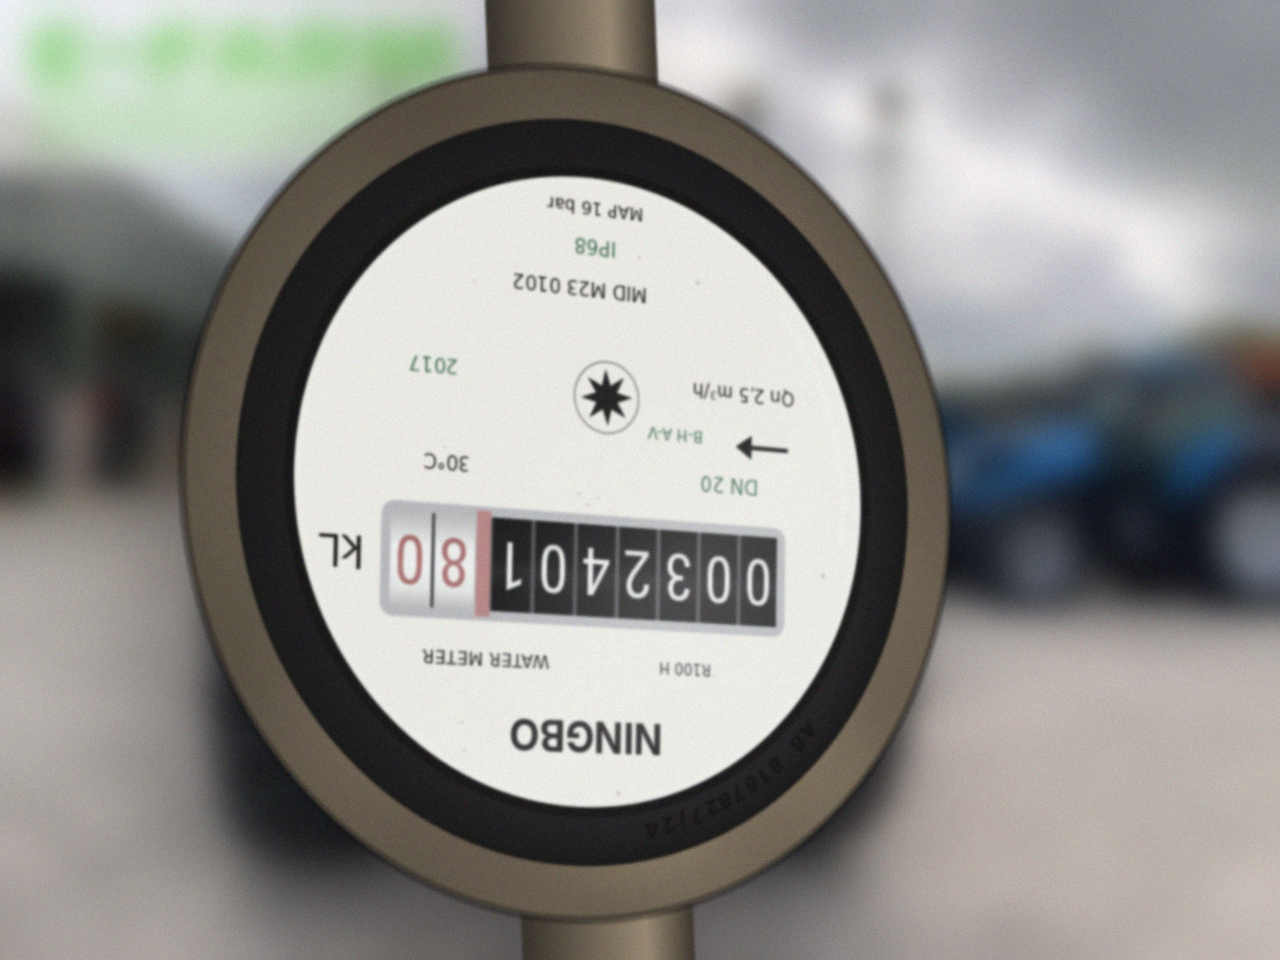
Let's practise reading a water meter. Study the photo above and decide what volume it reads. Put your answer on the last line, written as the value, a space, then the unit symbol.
32401.80 kL
